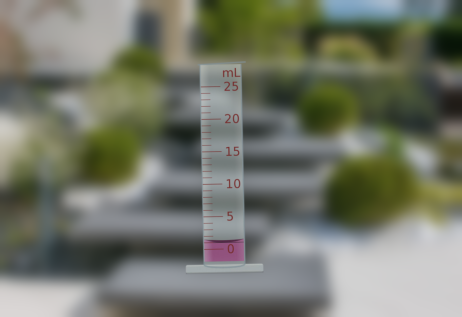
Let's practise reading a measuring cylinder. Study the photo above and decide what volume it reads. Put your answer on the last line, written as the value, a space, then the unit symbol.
1 mL
